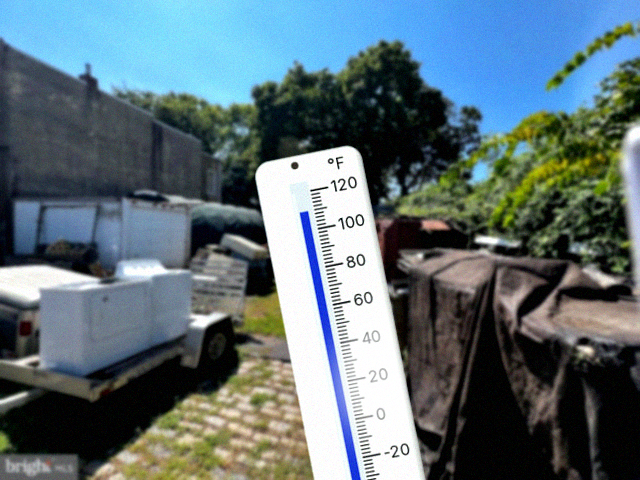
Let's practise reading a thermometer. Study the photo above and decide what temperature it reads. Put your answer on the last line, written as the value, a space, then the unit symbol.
110 °F
